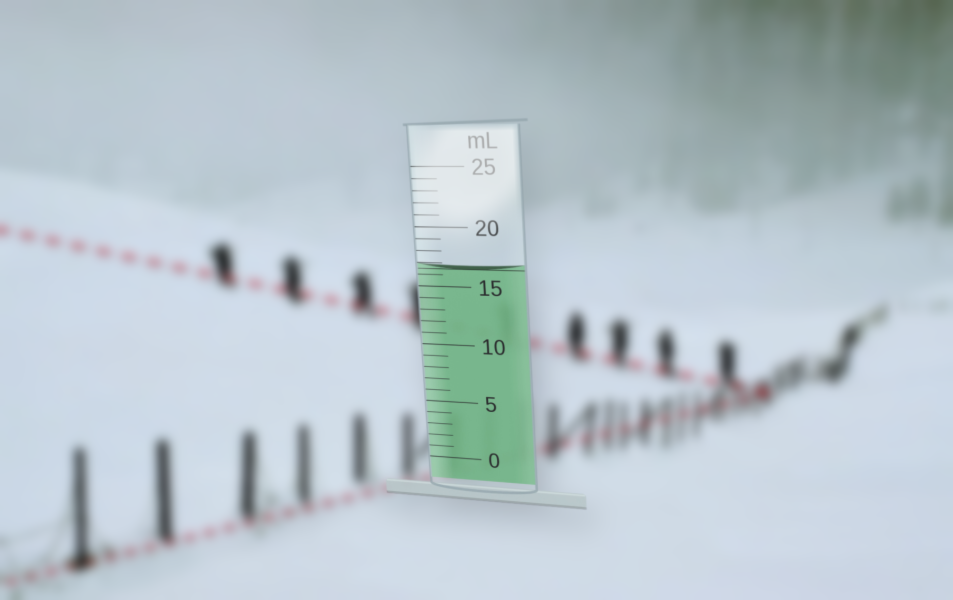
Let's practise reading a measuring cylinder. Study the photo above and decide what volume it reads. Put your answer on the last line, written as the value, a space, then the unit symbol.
16.5 mL
